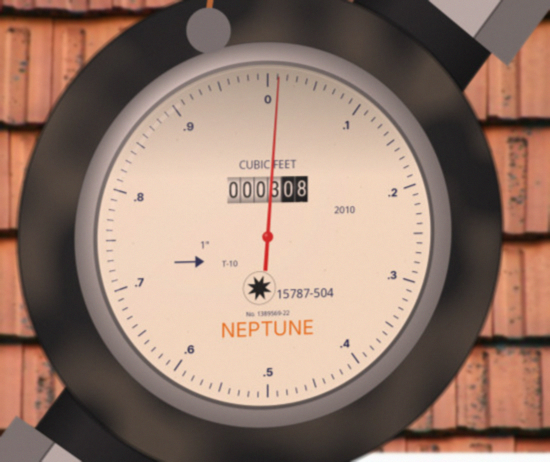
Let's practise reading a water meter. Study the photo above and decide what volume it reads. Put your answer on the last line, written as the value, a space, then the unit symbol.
308.01 ft³
